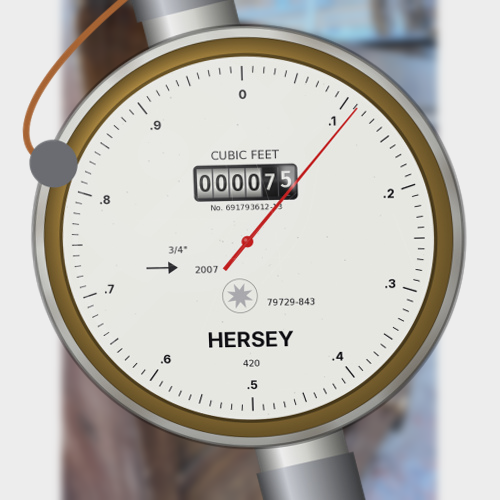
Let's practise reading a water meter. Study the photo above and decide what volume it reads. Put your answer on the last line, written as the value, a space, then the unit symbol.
75.11 ft³
